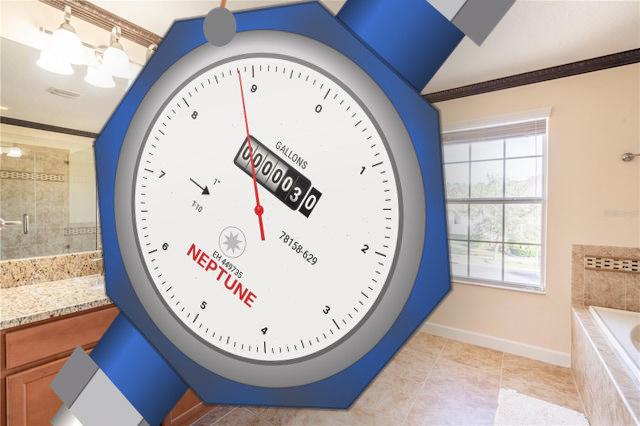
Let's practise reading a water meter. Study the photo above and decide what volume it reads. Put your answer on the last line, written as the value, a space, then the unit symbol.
28.8 gal
